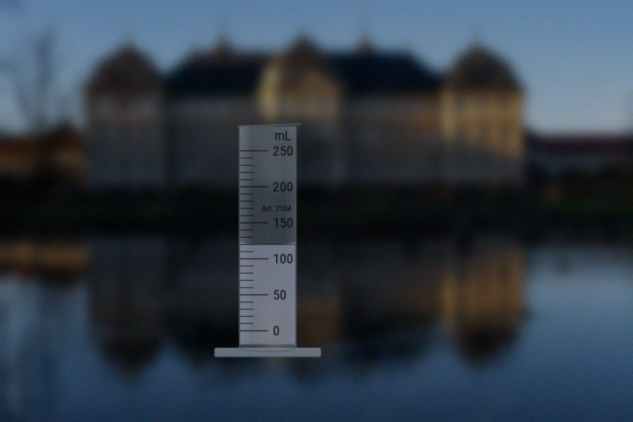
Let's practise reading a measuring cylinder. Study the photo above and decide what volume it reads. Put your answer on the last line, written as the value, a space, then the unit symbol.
120 mL
